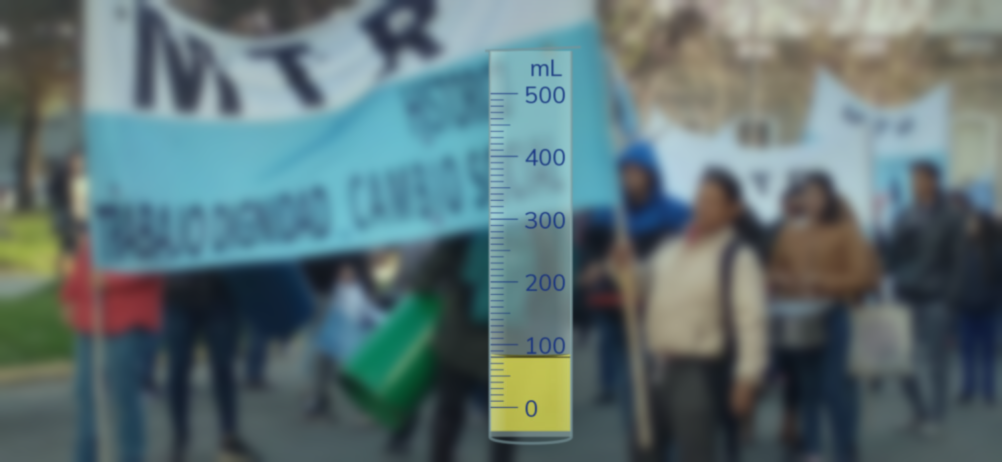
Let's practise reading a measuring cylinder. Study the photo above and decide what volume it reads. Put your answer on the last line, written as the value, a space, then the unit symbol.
80 mL
